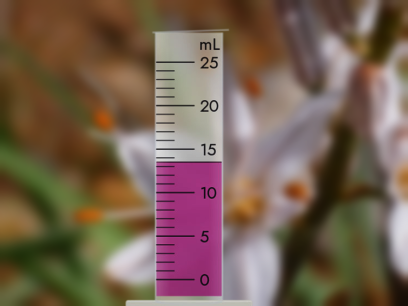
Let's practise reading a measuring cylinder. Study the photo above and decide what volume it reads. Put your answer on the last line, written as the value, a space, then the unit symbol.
13.5 mL
